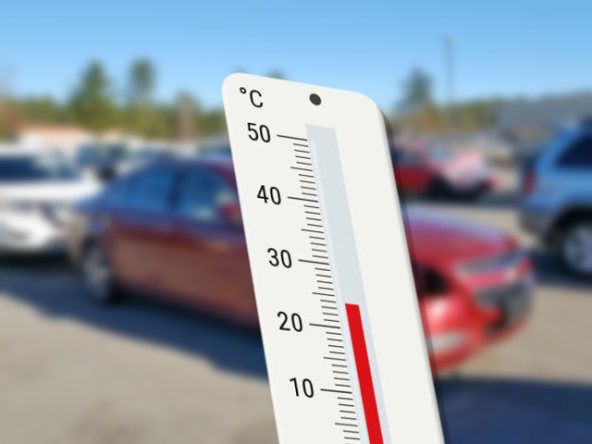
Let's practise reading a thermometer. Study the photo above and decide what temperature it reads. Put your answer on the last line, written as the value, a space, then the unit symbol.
24 °C
